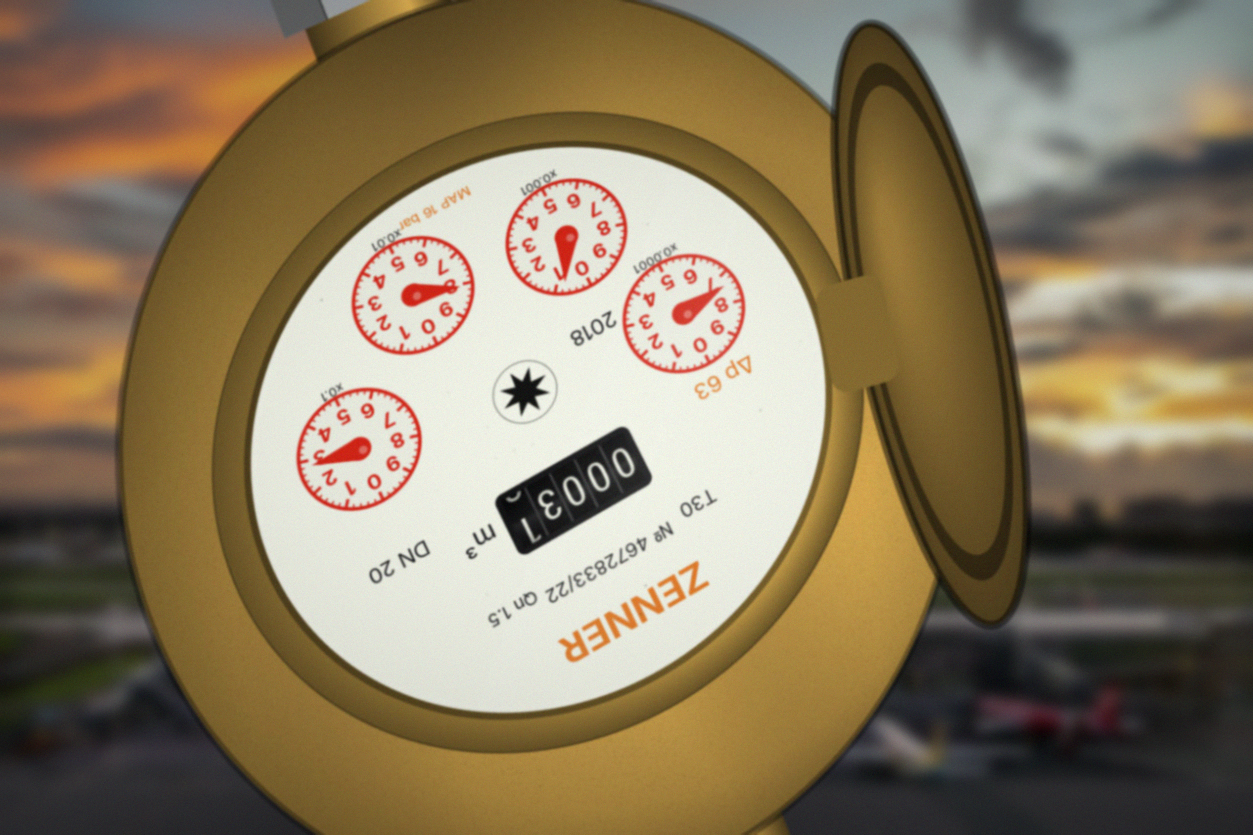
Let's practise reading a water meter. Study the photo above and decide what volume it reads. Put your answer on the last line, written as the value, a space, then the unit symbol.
31.2807 m³
